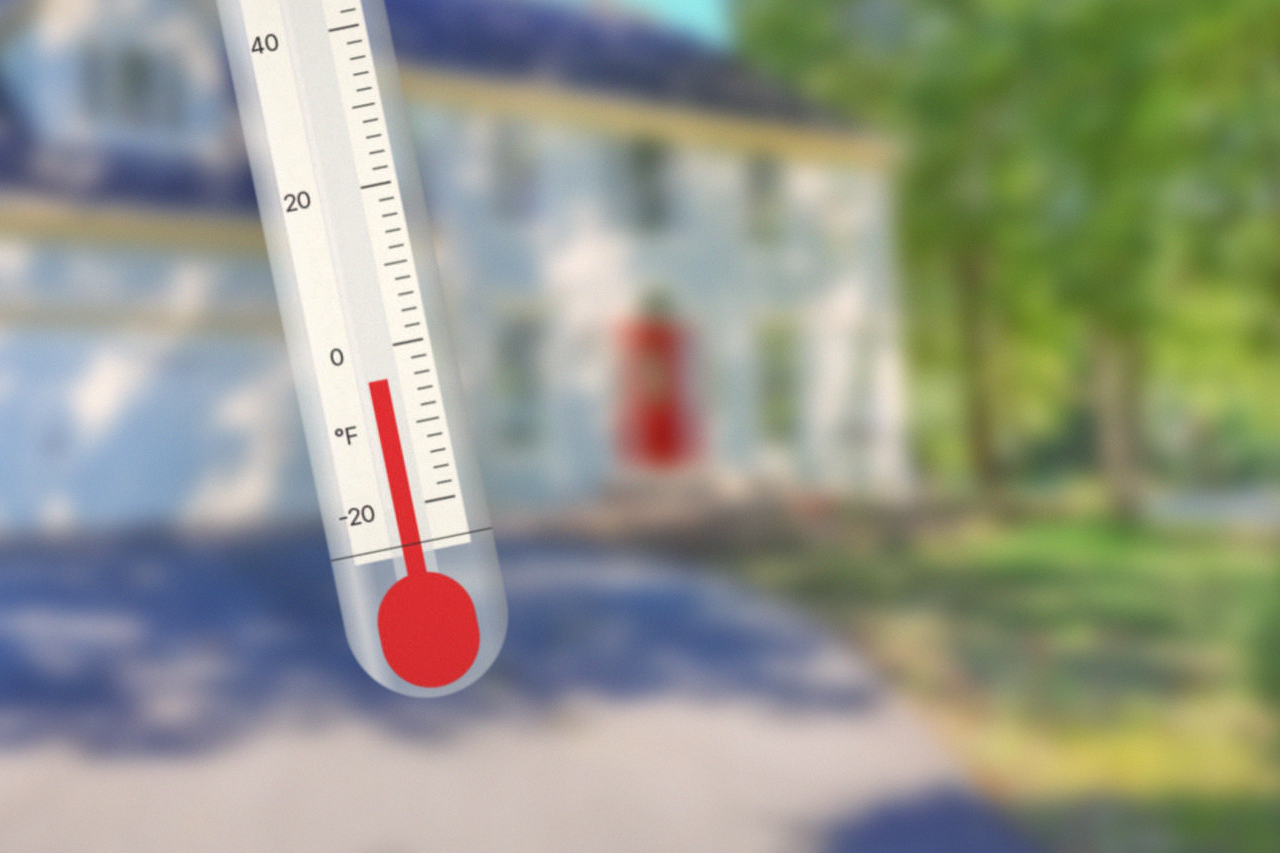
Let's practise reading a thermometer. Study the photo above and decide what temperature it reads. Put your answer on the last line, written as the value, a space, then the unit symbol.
-4 °F
